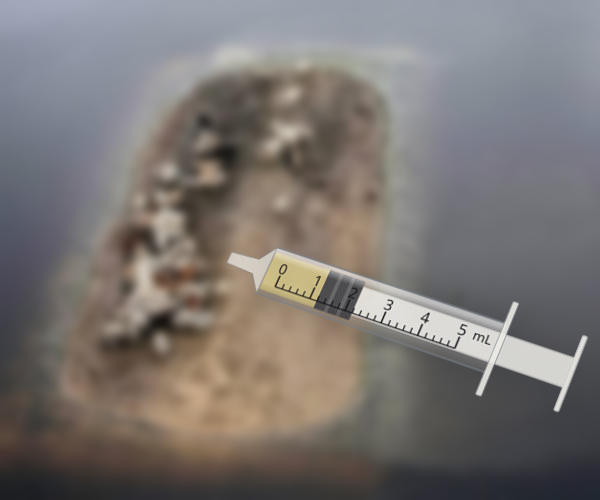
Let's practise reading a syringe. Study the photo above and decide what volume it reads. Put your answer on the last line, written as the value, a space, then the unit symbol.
1.2 mL
